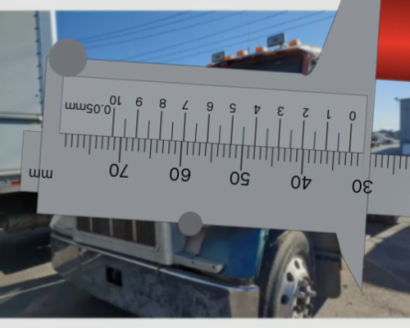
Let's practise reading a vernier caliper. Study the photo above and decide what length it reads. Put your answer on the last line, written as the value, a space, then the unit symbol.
32.4 mm
